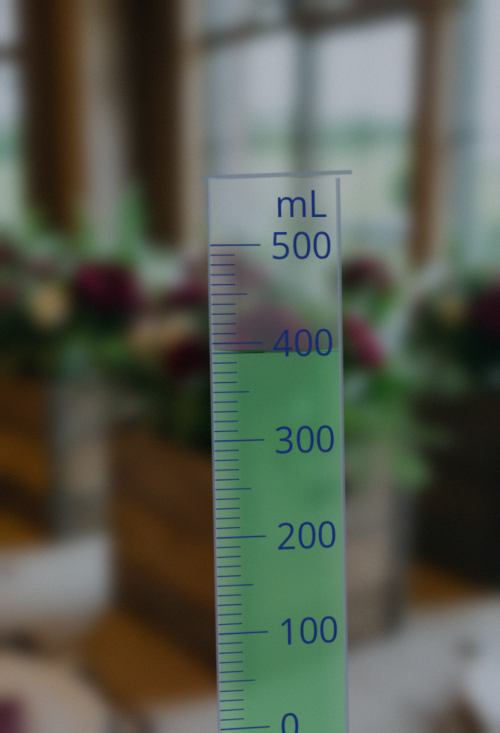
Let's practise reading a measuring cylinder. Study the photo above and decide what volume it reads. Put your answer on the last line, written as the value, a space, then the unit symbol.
390 mL
